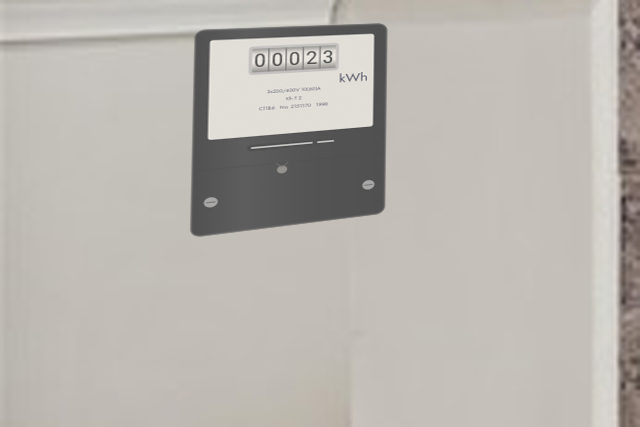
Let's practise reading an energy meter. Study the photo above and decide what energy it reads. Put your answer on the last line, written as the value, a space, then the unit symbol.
23 kWh
